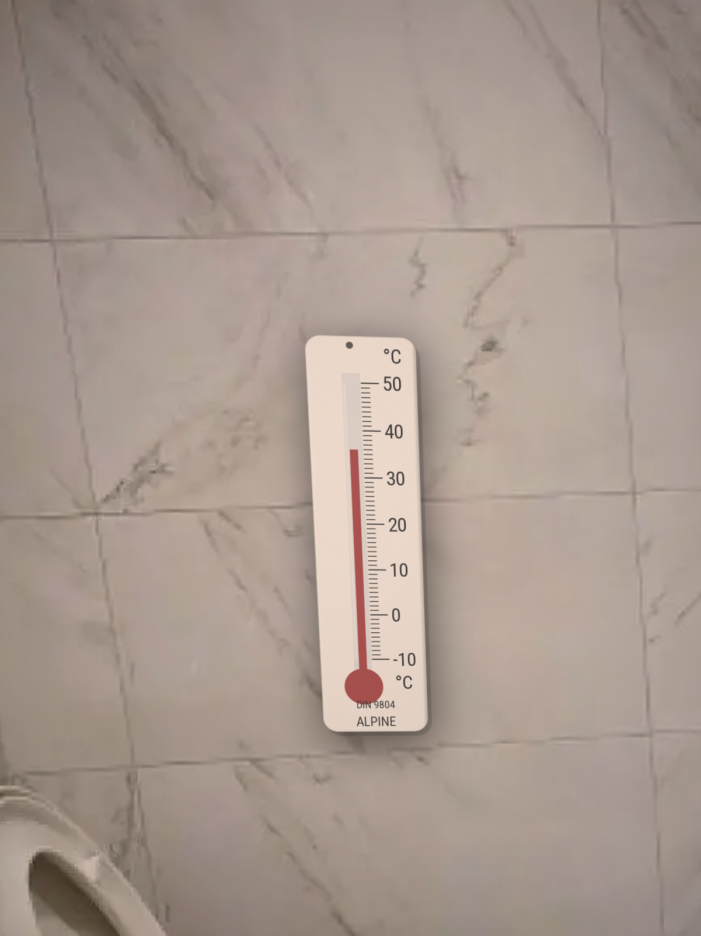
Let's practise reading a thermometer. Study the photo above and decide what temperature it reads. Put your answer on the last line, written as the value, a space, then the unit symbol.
36 °C
